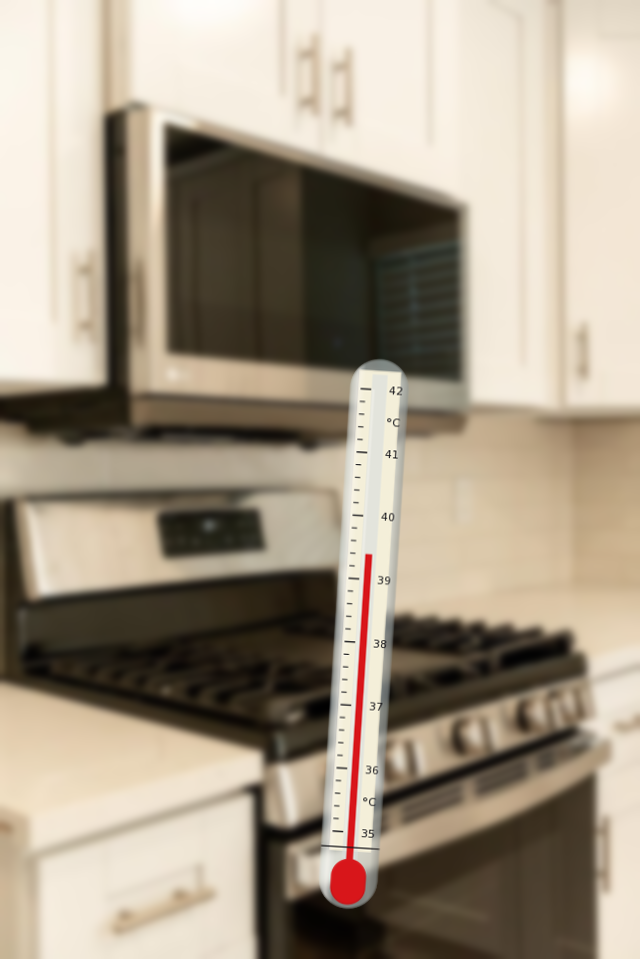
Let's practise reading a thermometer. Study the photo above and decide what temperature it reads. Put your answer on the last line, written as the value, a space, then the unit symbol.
39.4 °C
